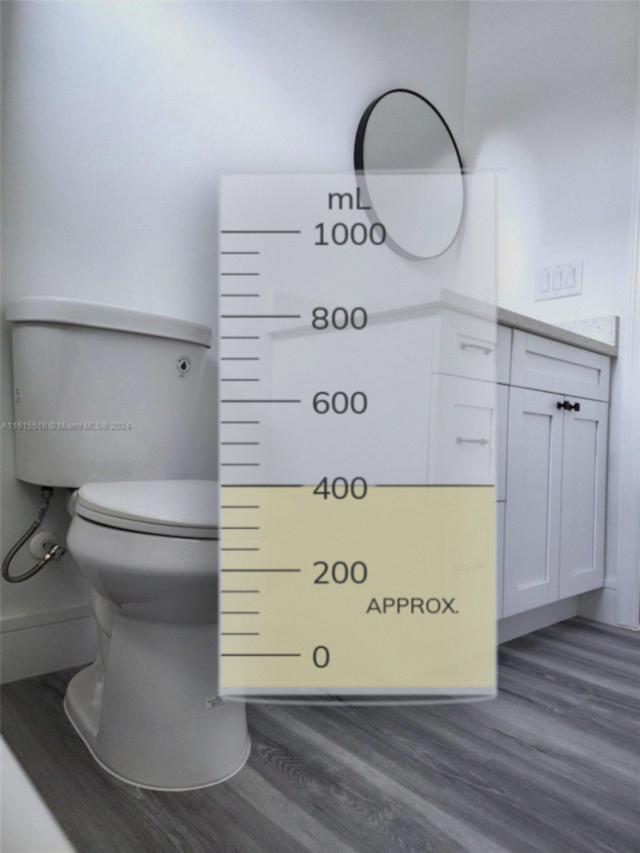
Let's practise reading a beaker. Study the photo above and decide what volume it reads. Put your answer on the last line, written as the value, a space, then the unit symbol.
400 mL
